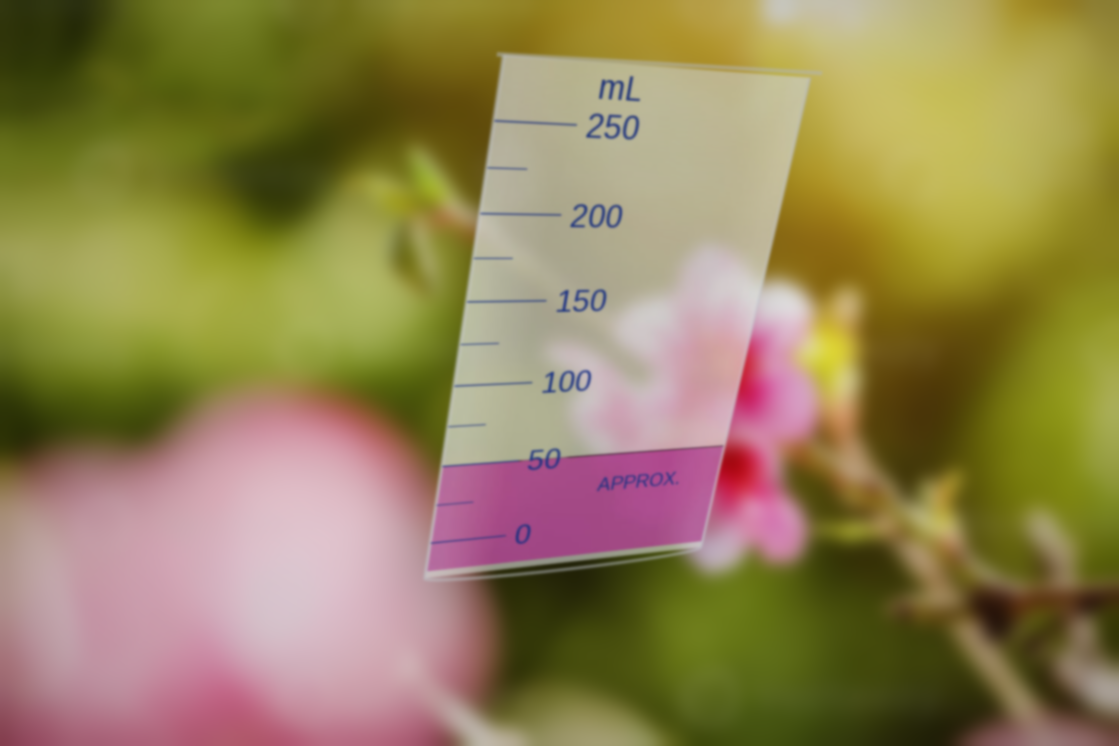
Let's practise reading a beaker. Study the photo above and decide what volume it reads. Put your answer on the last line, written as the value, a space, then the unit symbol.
50 mL
